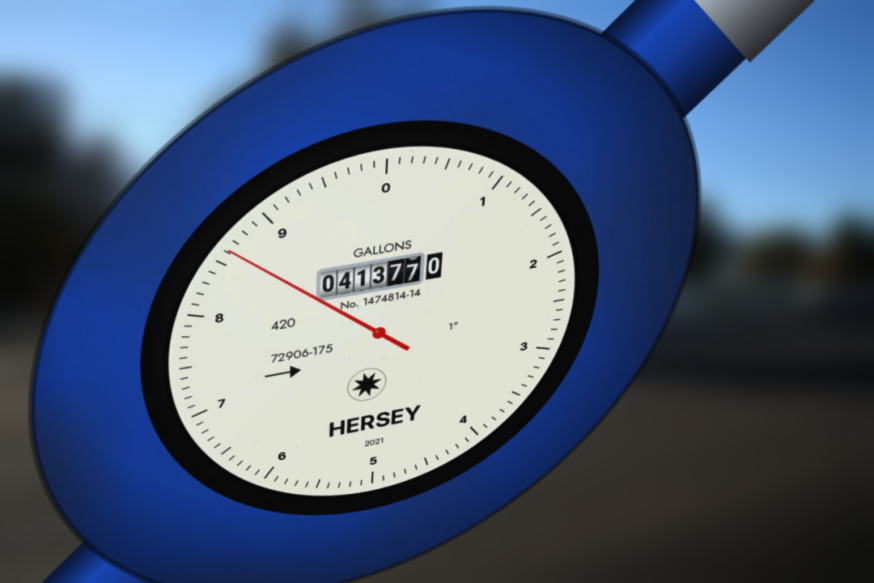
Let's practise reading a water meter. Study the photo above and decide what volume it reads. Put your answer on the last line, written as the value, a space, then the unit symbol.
413768.6 gal
